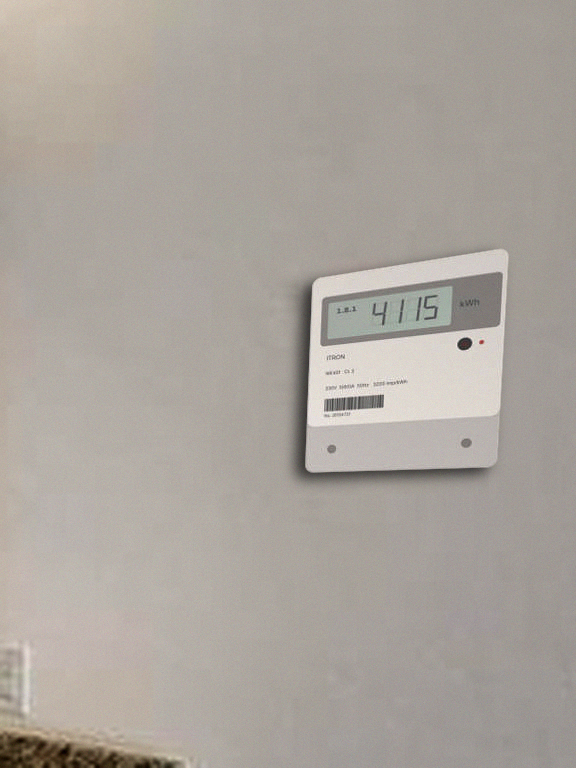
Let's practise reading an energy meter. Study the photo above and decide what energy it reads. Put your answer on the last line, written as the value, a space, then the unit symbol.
4115 kWh
